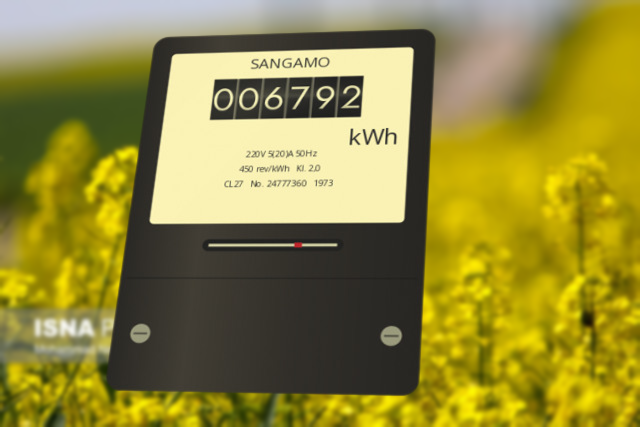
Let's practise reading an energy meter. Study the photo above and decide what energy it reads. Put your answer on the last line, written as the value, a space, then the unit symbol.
6792 kWh
